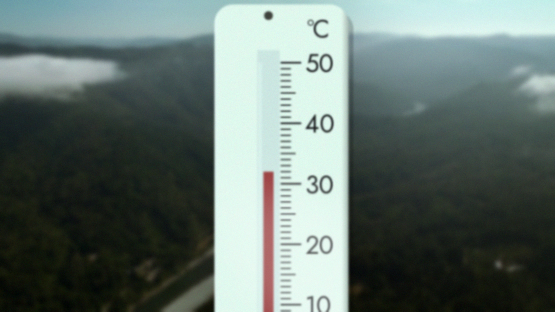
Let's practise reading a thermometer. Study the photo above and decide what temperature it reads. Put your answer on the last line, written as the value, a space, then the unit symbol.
32 °C
